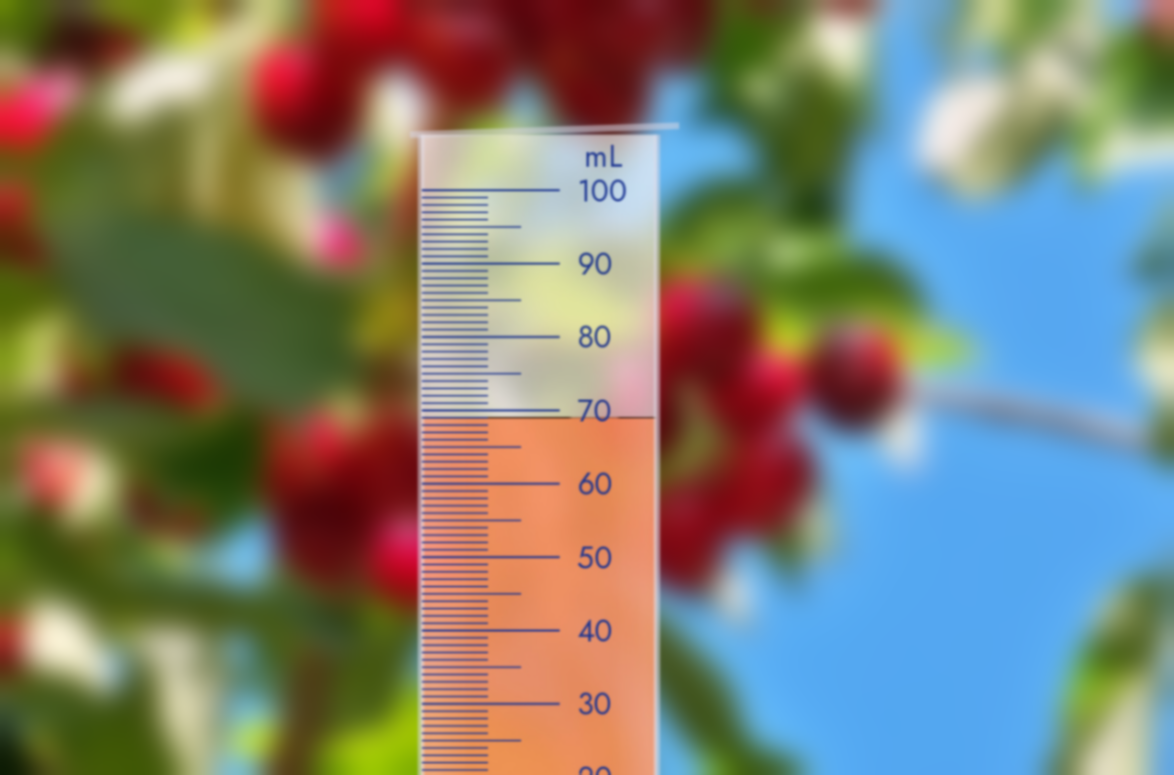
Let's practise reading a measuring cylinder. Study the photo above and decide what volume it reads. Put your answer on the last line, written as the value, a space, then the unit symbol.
69 mL
